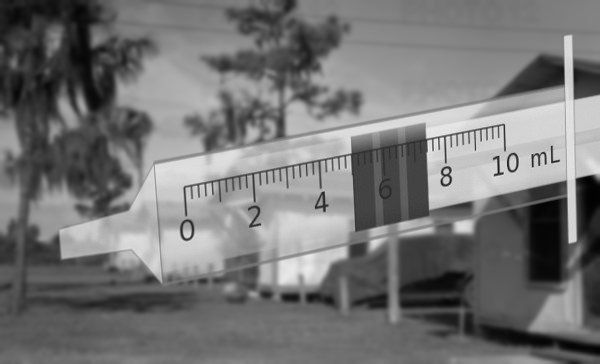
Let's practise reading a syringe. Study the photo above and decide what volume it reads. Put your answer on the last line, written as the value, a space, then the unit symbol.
5 mL
